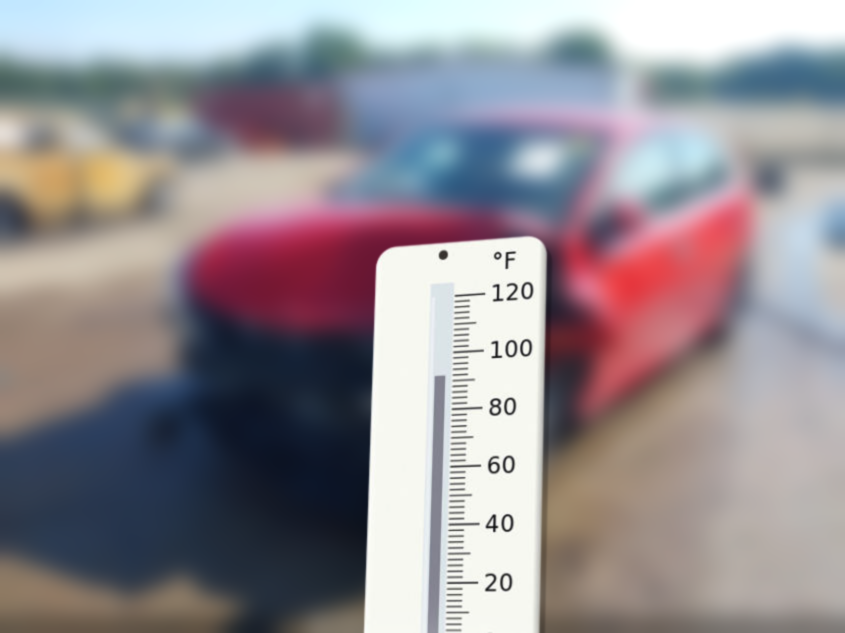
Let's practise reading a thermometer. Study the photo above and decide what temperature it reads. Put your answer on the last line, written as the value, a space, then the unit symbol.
92 °F
